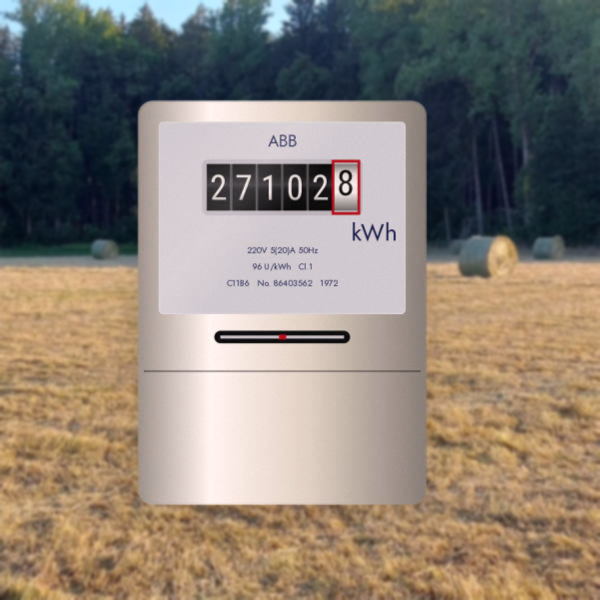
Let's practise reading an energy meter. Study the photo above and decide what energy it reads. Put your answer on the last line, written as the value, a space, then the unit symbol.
27102.8 kWh
